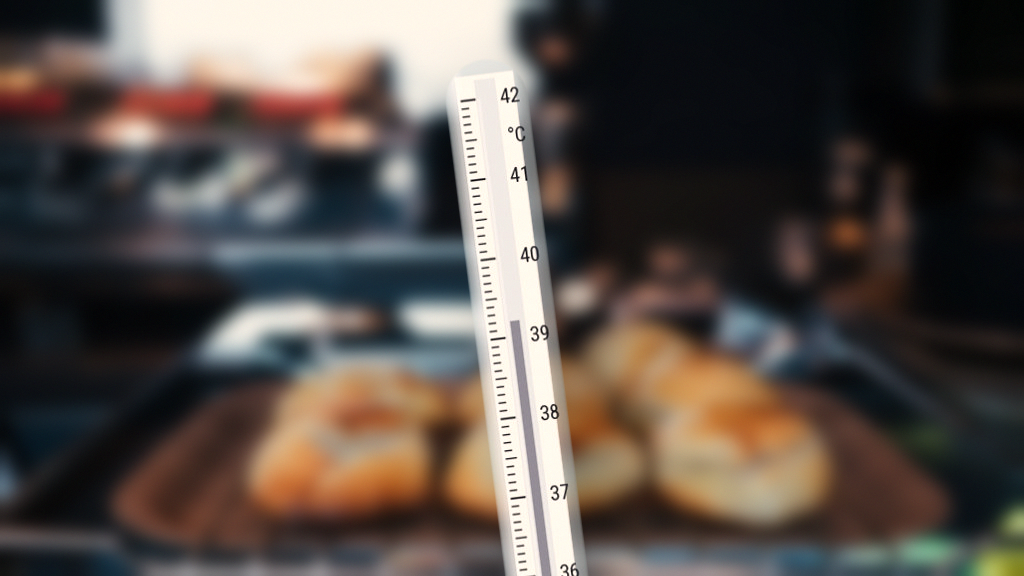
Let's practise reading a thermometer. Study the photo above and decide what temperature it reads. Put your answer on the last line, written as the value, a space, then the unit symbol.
39.2 °C
